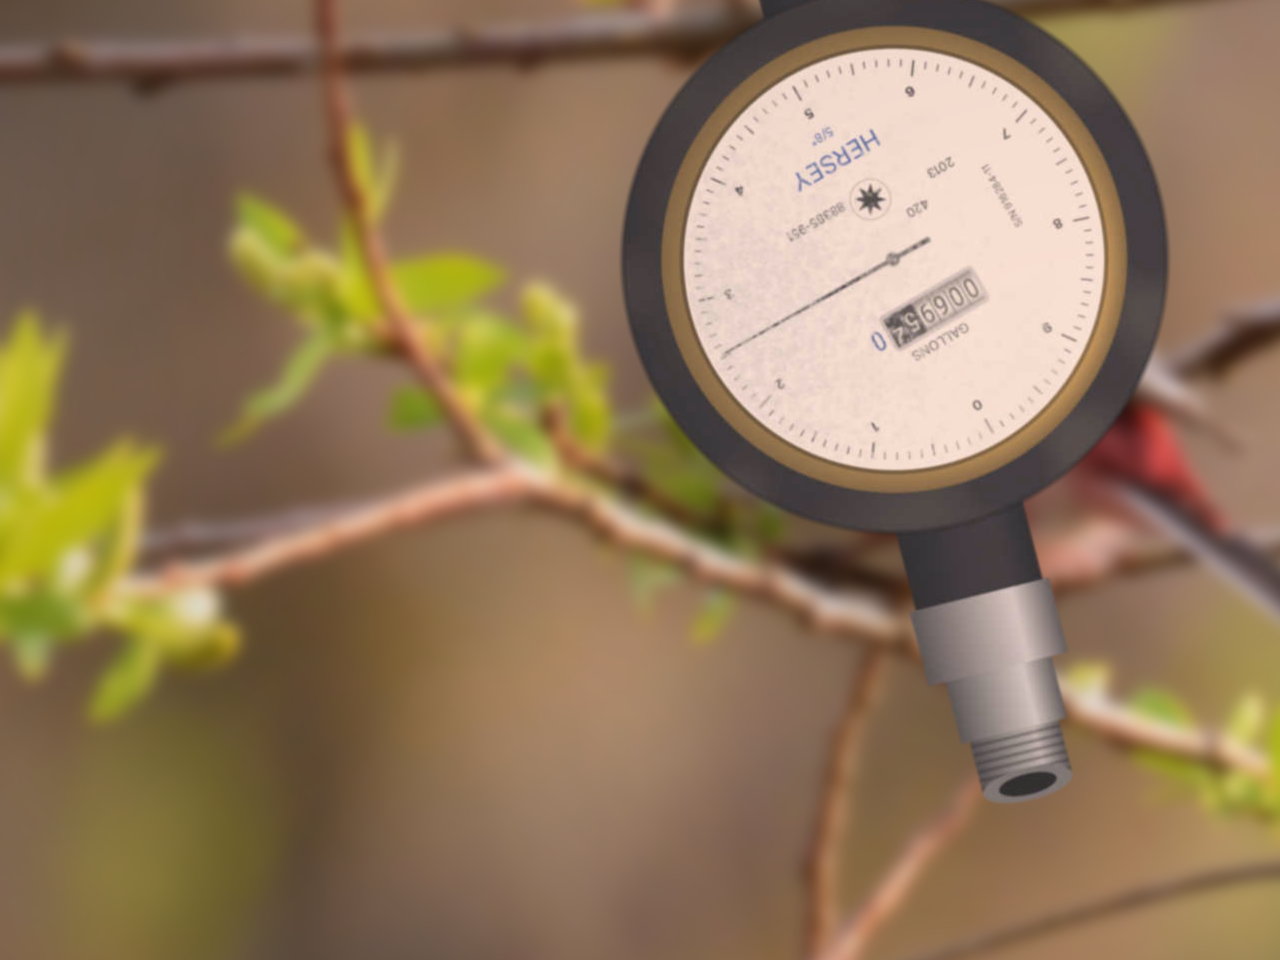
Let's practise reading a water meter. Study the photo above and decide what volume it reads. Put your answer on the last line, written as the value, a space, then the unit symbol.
69522.5 gal
